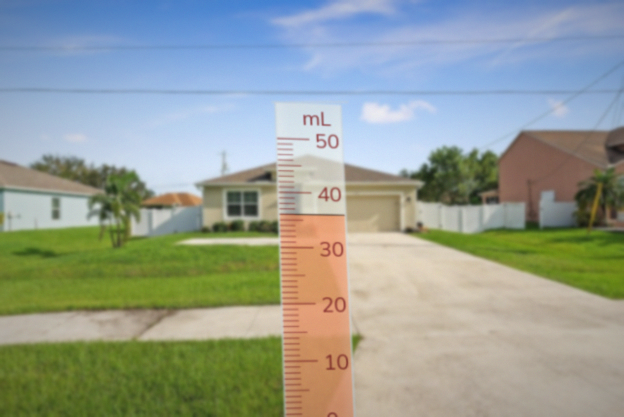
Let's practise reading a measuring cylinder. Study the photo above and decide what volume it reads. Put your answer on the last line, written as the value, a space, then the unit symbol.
36 mL
